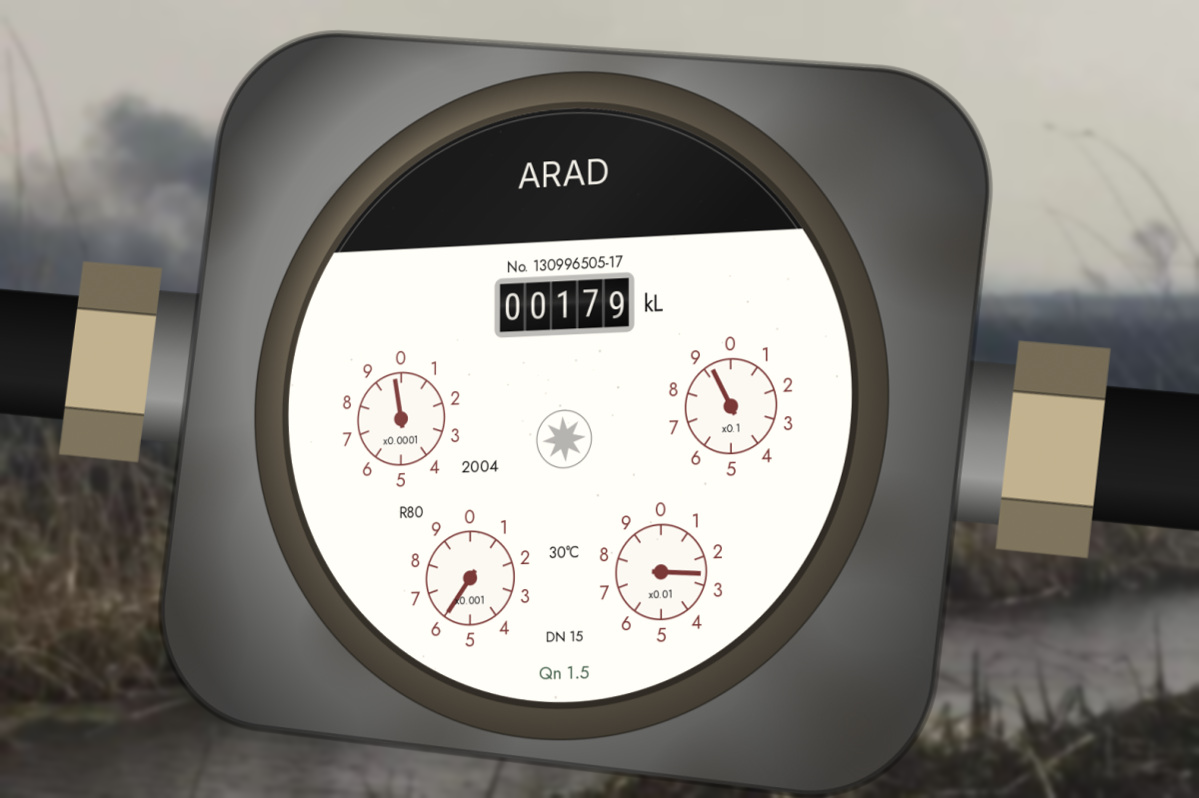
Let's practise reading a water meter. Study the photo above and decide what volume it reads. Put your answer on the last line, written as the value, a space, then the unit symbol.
178.9259 kL
